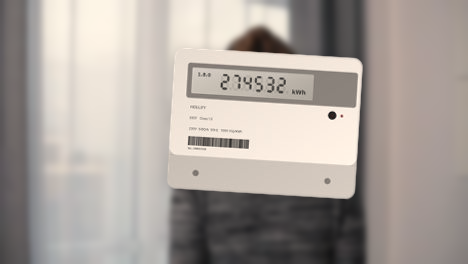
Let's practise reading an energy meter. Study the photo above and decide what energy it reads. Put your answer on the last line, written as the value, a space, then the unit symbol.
274532 kWh
